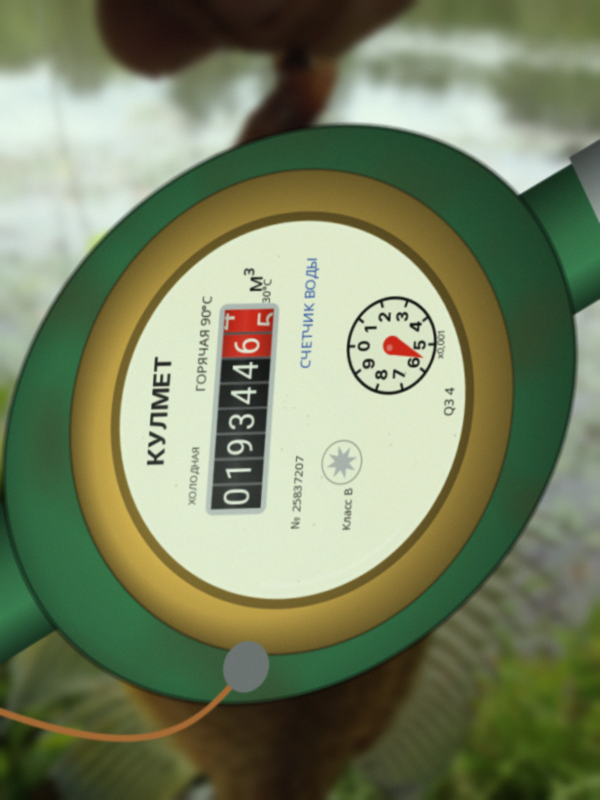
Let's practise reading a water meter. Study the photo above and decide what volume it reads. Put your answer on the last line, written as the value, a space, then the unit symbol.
19344.645 m³
